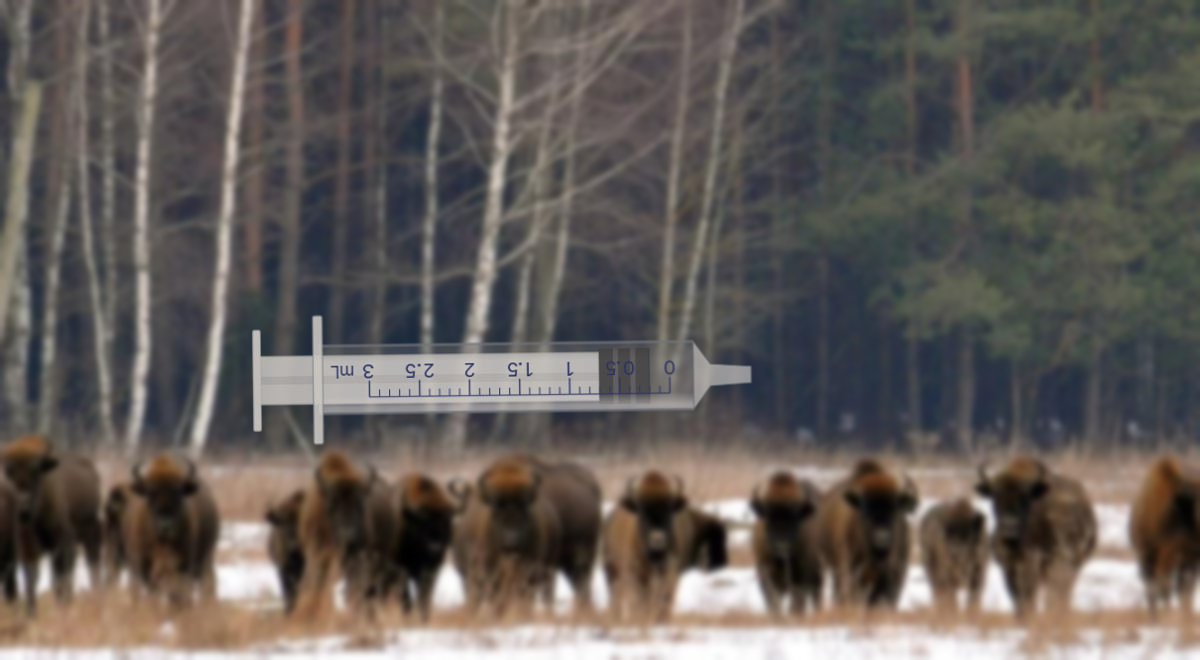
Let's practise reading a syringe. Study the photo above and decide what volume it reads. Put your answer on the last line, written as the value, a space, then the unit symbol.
0.2 mL
